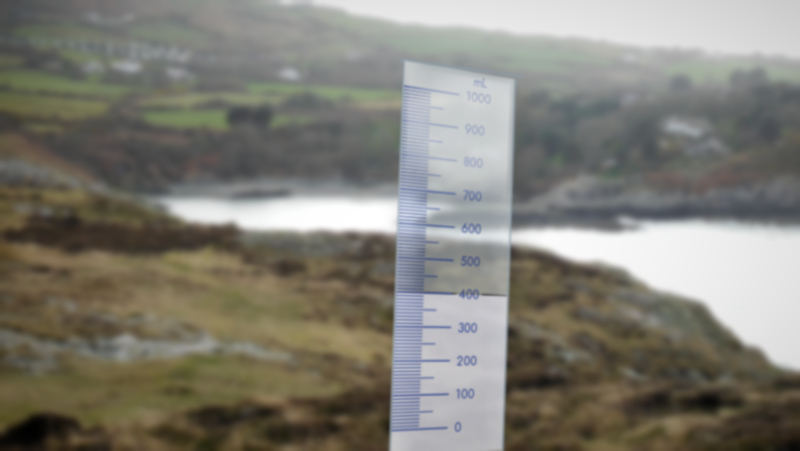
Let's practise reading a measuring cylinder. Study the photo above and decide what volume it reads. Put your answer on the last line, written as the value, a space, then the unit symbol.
400 mL
